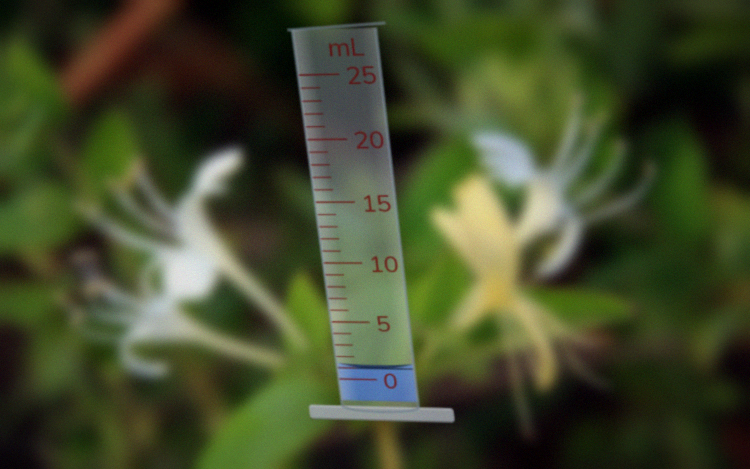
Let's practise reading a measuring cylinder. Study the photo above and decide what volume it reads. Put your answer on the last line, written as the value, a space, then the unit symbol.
1 mL
